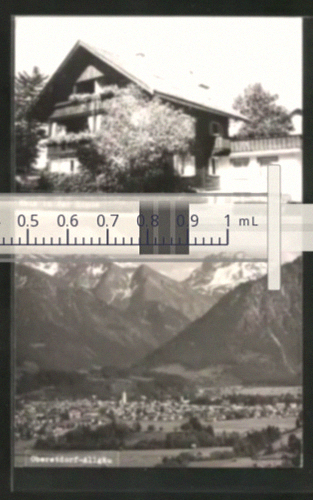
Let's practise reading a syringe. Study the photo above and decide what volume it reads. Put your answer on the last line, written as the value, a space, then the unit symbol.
0.78 mL
